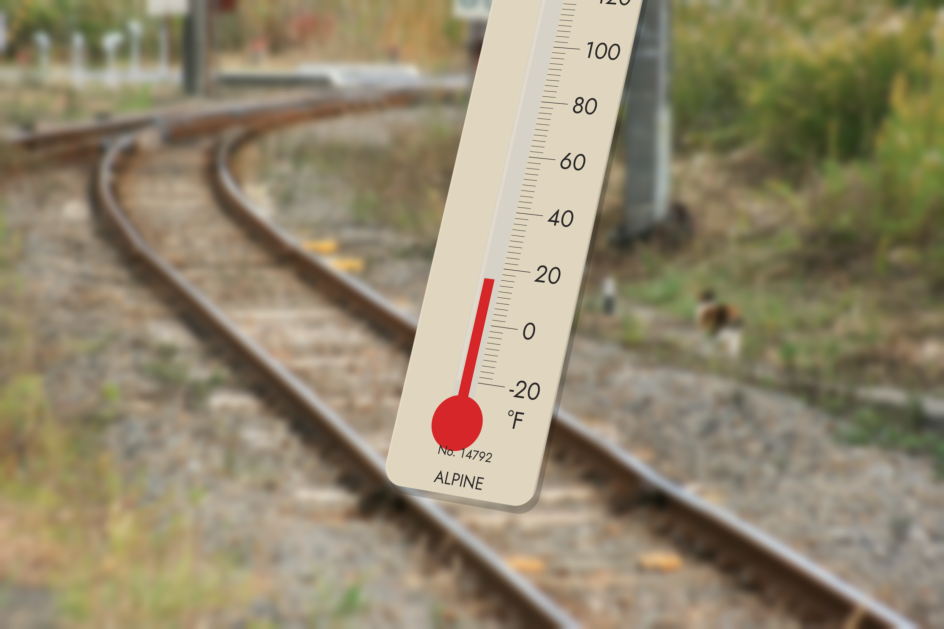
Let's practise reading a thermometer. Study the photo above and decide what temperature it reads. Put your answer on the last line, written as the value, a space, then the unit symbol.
16 °F
